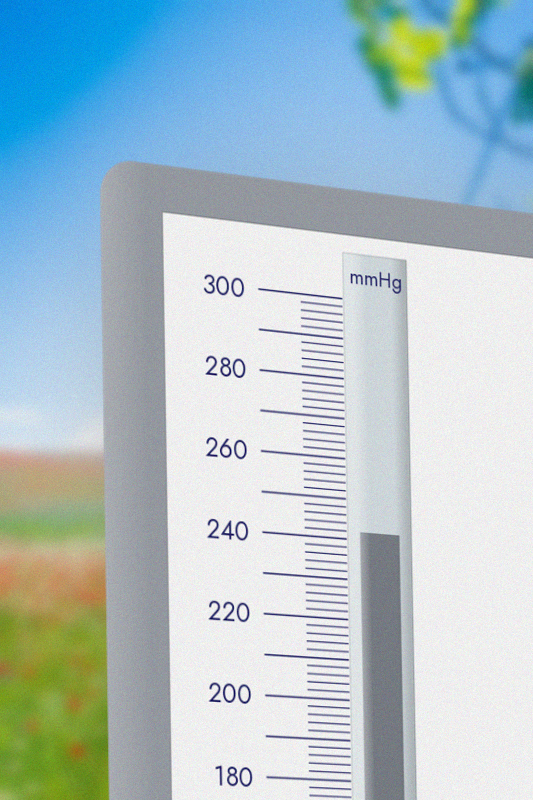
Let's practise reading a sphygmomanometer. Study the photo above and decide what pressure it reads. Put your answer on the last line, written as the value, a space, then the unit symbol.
242 mmHg
